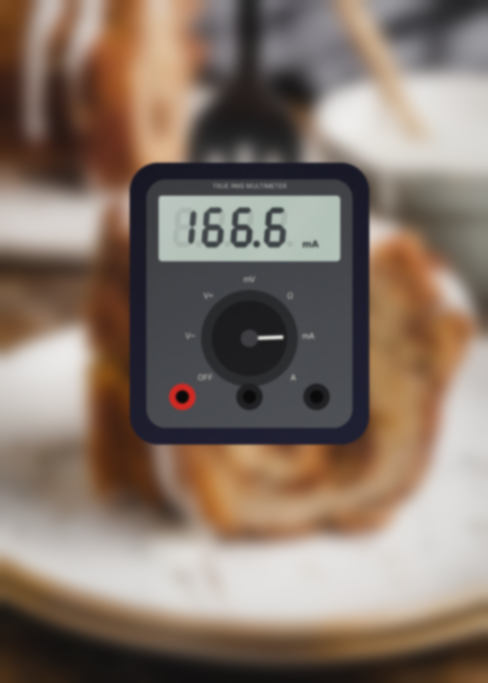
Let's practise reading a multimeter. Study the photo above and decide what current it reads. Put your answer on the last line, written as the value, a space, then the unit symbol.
166.6 mA
